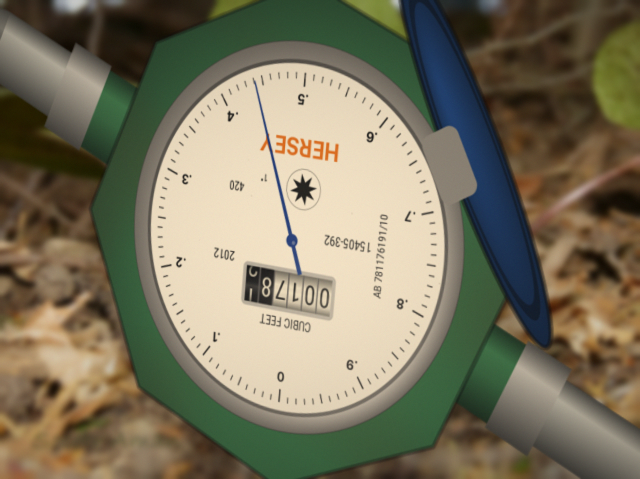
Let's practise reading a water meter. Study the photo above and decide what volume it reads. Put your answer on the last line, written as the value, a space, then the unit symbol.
1781.44 ft³
